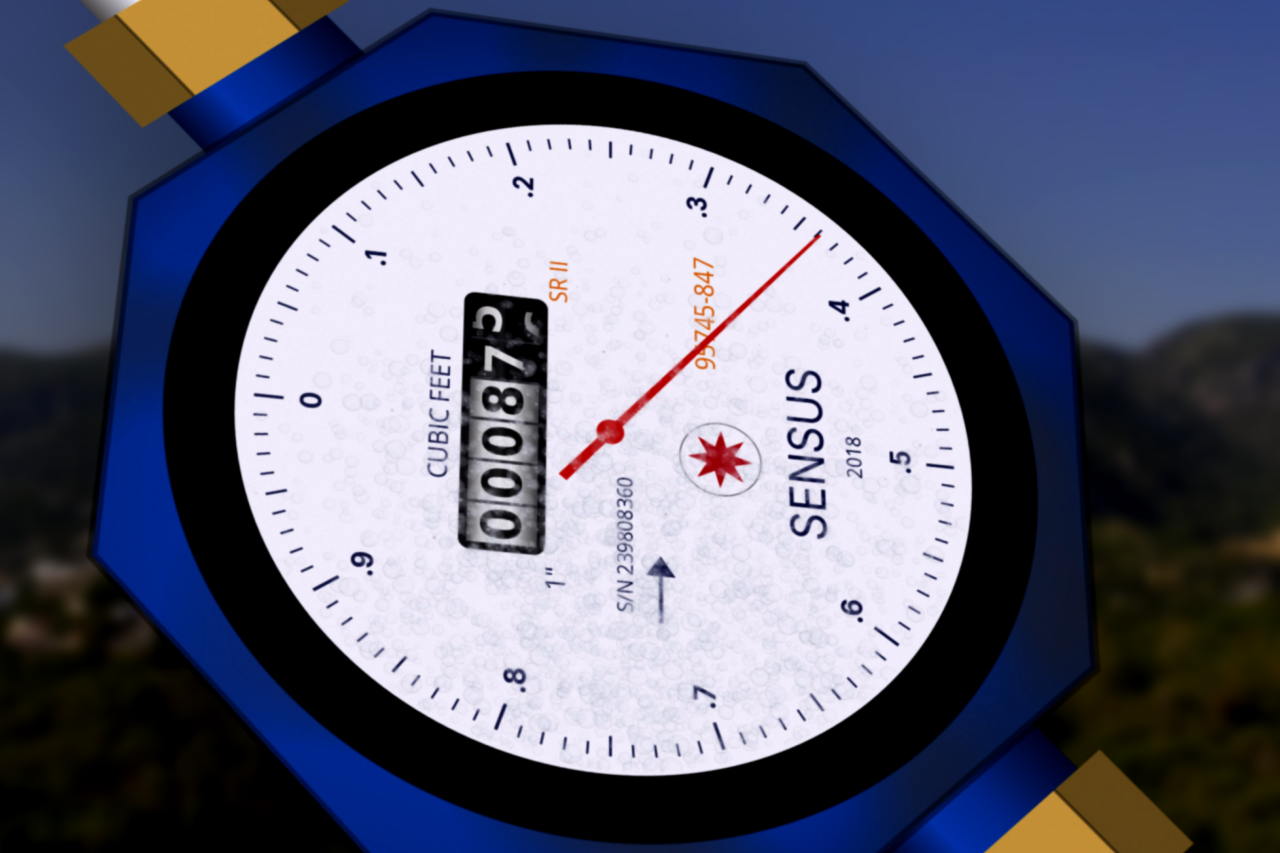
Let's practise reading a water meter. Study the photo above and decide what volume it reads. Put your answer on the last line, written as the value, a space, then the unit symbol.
875.36 ft³
